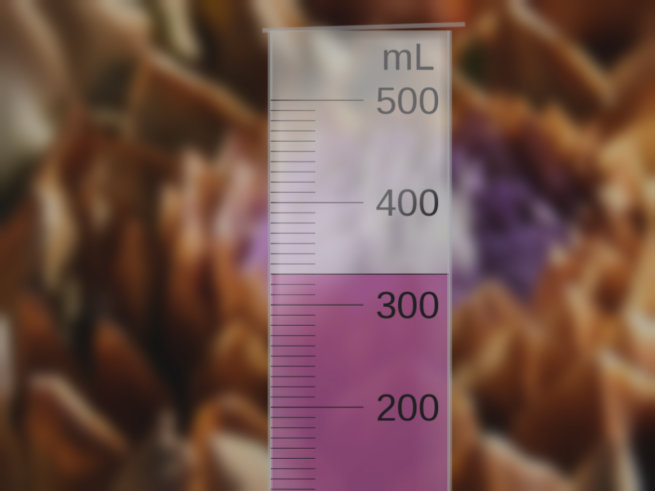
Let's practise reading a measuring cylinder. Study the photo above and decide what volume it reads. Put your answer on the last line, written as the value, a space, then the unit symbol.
330 mL
